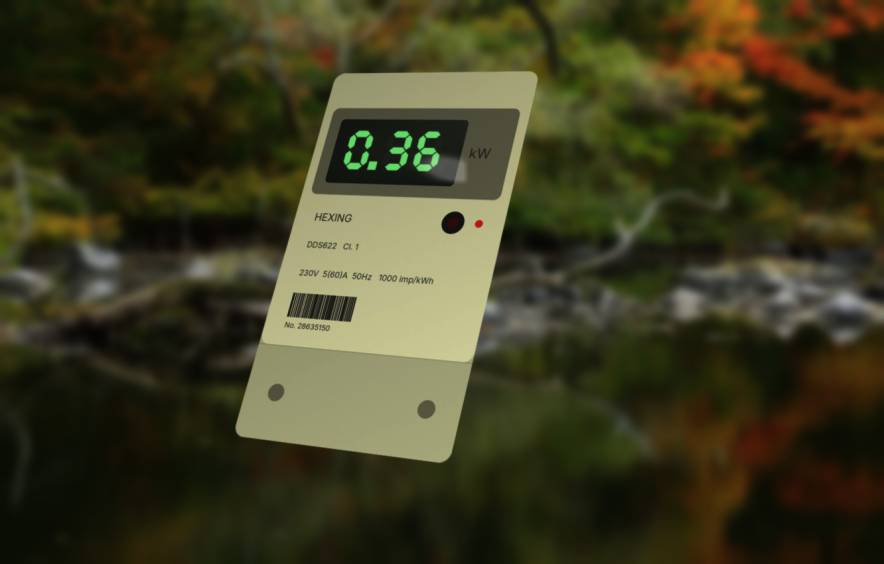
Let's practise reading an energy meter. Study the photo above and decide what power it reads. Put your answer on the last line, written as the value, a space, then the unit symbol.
0.36 kW
